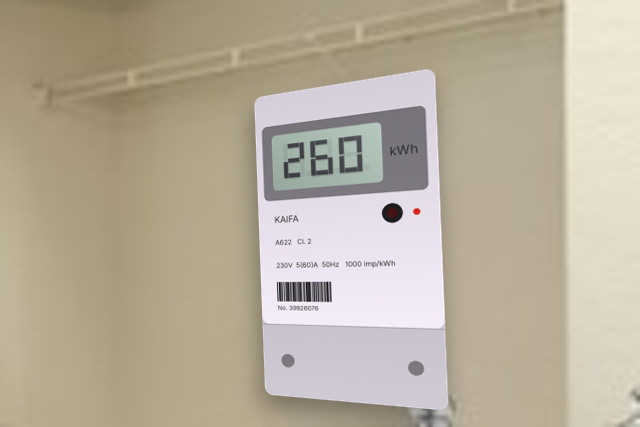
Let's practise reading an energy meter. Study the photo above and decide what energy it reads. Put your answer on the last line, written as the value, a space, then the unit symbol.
260 kWh
